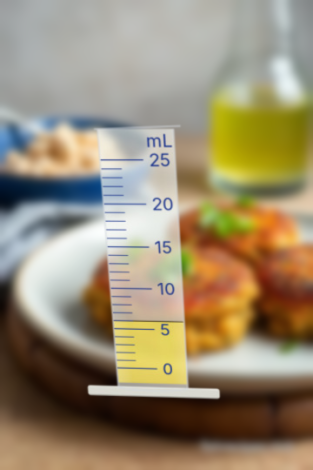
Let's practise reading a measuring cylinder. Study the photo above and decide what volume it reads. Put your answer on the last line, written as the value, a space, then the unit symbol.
6 mL
